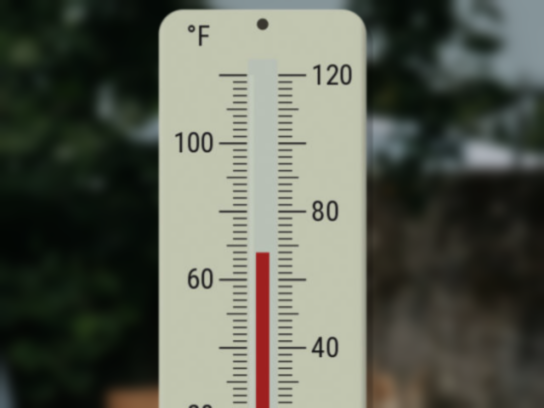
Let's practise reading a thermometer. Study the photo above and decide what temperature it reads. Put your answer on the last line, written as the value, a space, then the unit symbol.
68 °F
